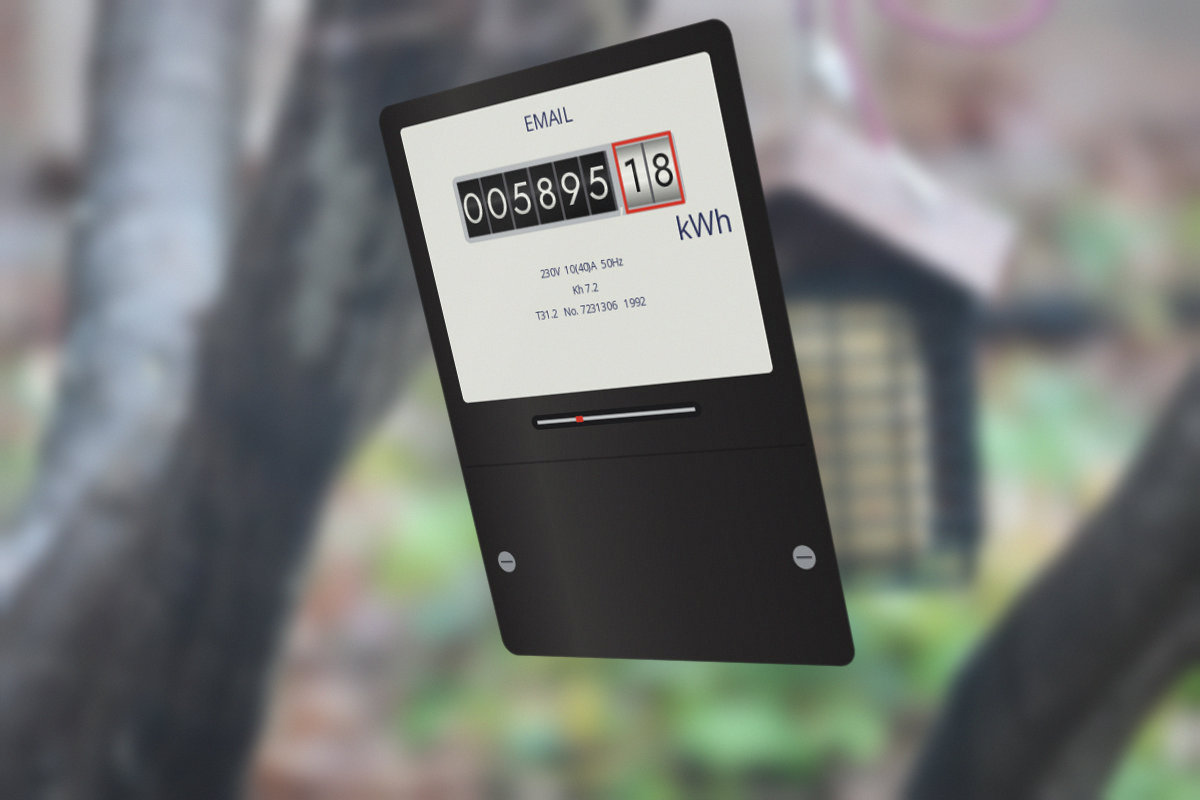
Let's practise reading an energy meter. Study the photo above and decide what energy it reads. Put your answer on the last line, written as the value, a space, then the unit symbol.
5895.18 kWh
